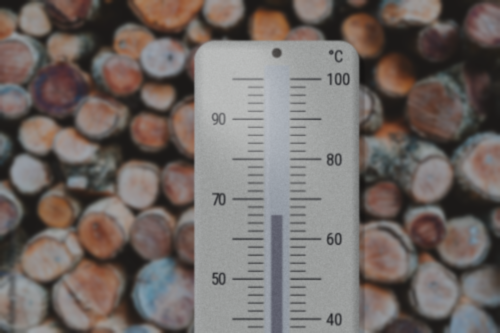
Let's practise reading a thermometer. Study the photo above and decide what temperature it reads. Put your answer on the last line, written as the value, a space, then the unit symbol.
66 °C
